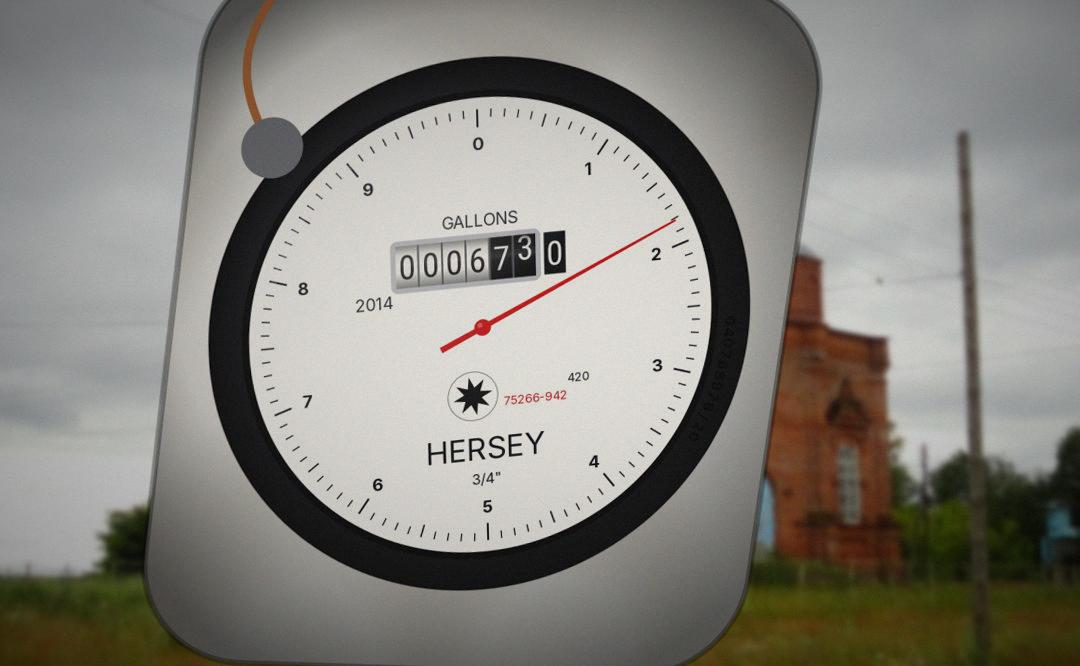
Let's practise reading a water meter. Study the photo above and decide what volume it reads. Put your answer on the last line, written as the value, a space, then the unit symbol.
6731.8 gal
